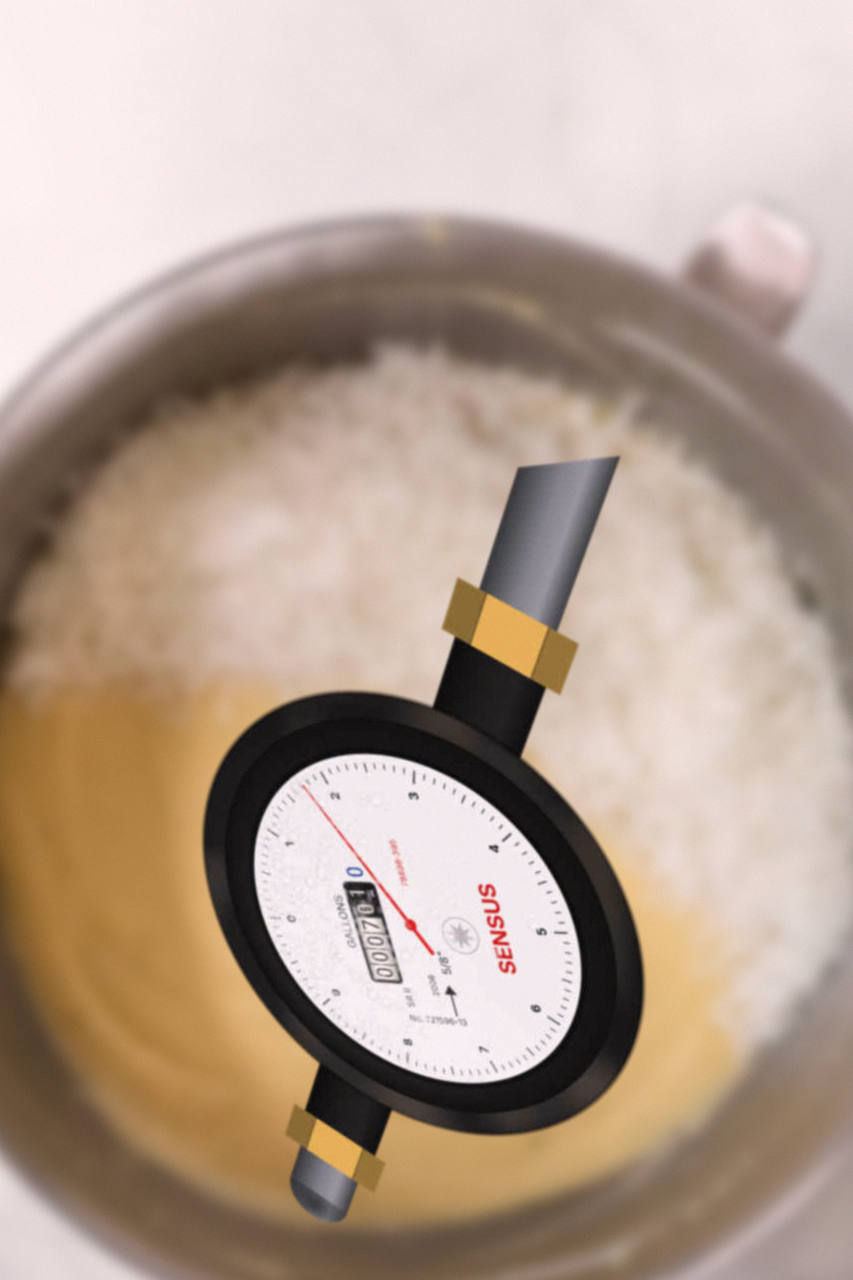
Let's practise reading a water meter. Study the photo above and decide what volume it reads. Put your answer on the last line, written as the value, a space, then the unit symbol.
7011.7 gal
